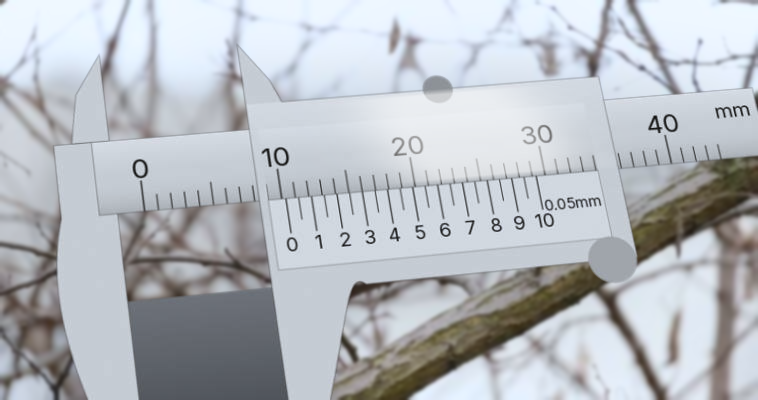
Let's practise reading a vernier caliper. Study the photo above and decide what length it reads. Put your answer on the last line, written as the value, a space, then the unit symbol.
10.3 mm
